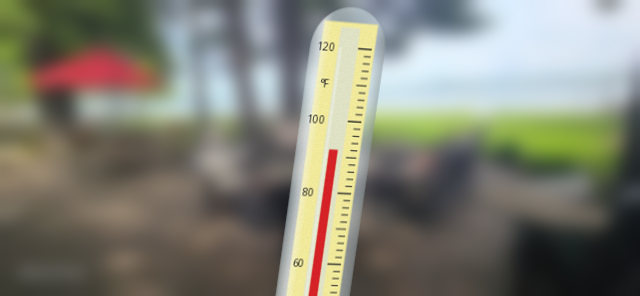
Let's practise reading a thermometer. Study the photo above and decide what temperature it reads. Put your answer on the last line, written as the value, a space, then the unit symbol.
92 °F
